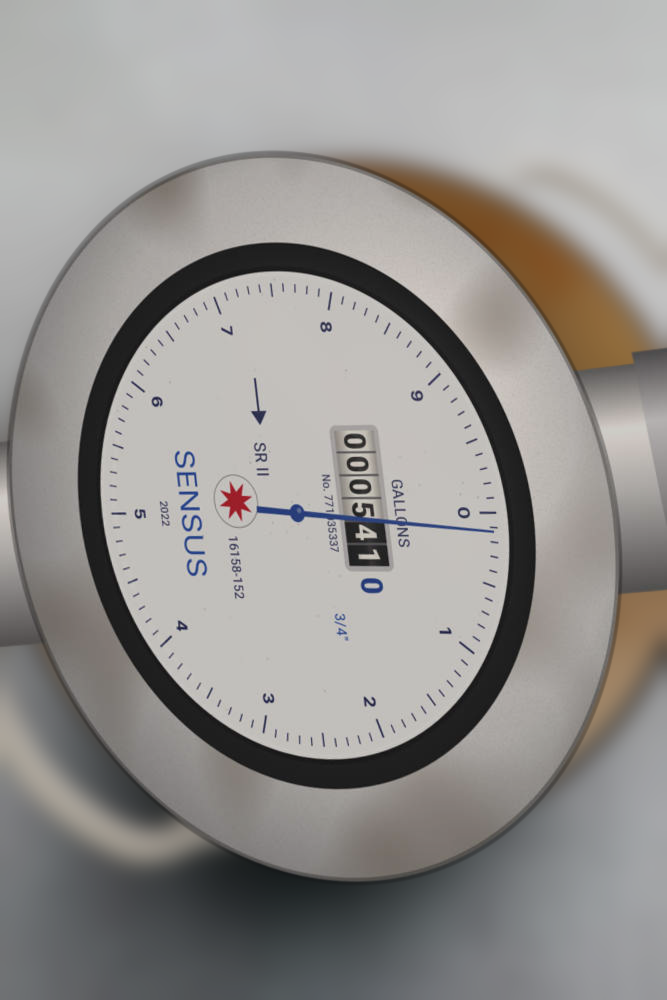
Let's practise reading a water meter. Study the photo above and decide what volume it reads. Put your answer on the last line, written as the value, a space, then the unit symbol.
5410.1 gal
